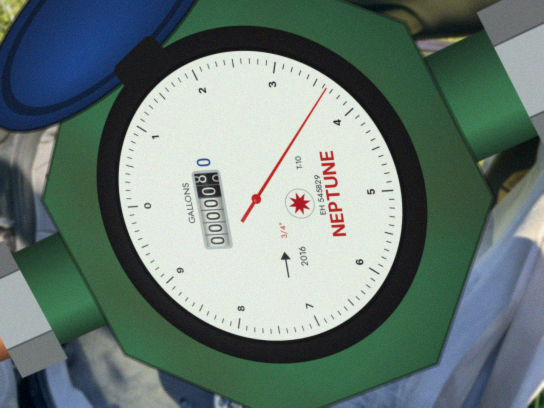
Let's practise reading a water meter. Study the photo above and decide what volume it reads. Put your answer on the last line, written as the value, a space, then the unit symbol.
83.6 gal
